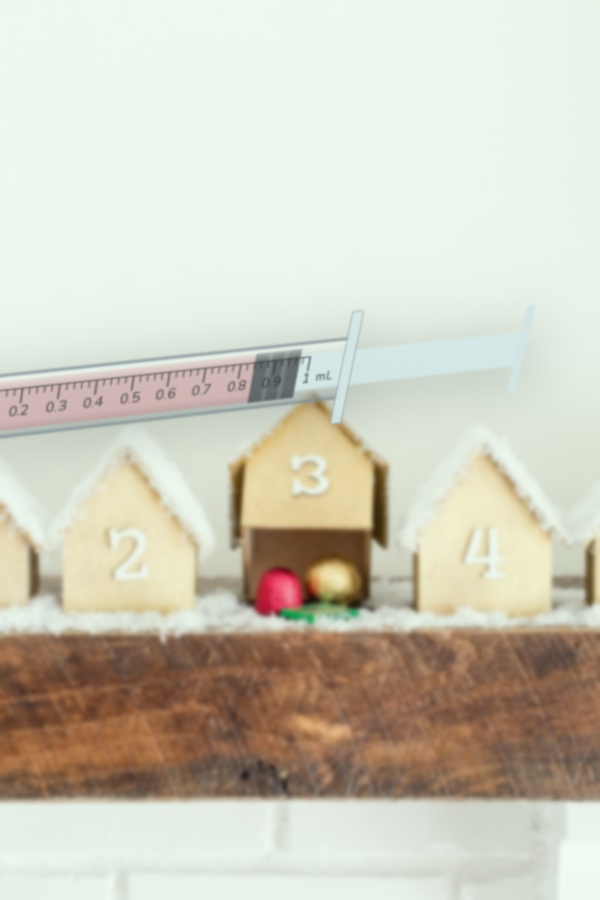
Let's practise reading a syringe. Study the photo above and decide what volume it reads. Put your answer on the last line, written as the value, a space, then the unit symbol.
0.84 mL
